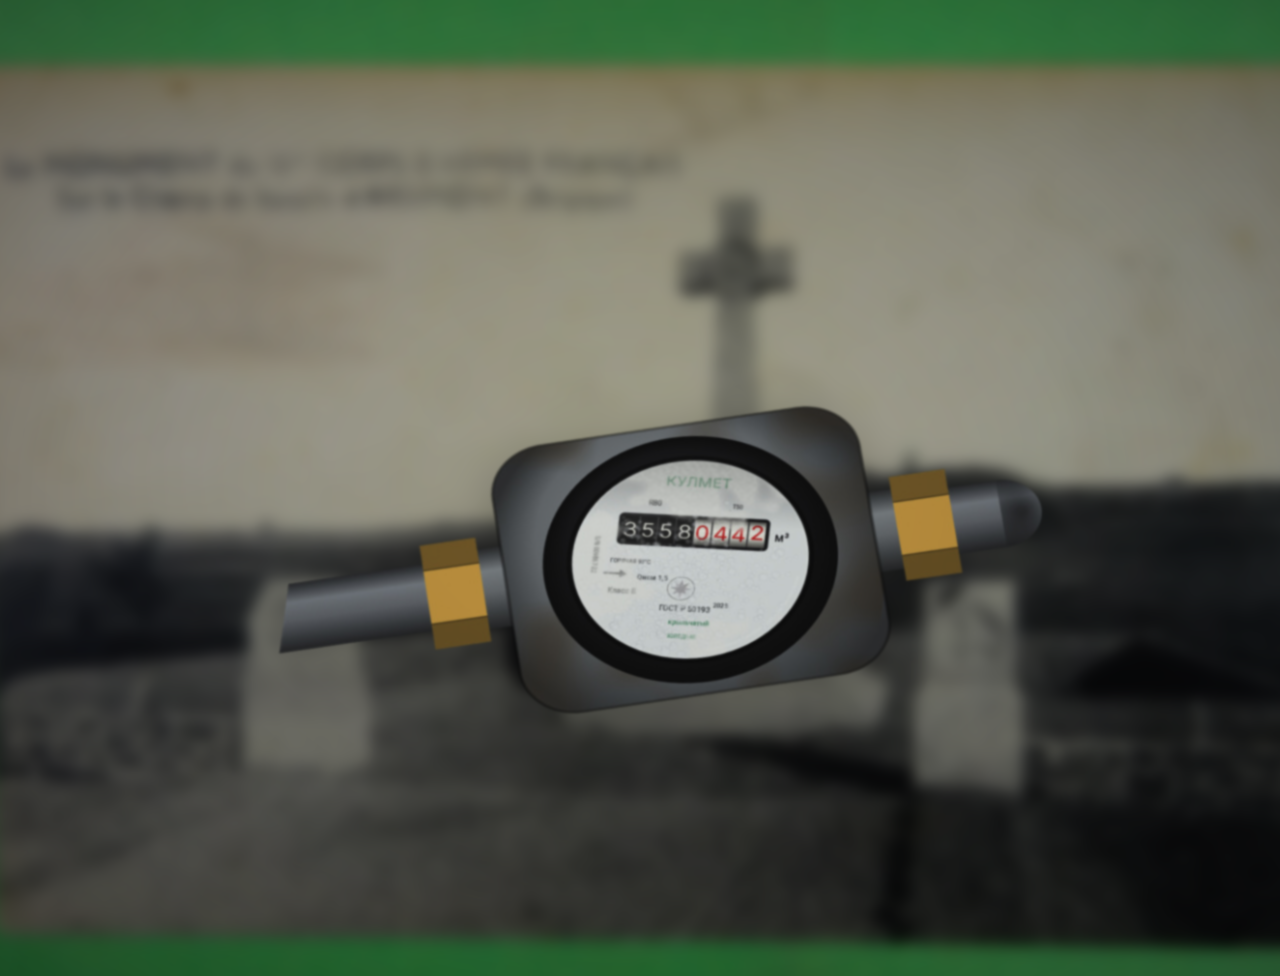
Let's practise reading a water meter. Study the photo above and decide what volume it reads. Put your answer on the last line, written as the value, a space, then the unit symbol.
3558.0442 m³
